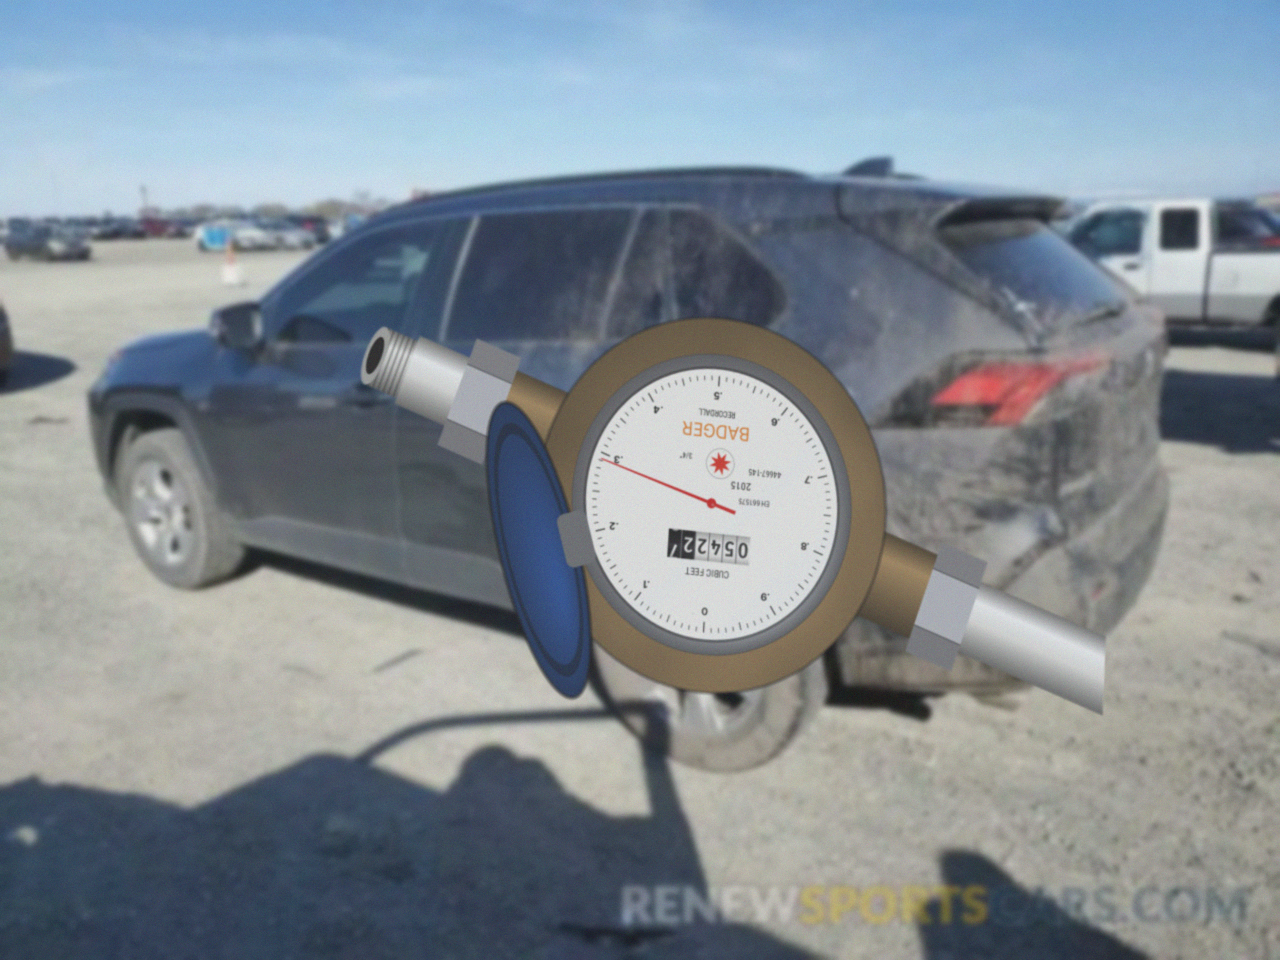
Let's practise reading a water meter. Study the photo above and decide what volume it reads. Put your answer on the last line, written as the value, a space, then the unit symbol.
54227.29 ft³
